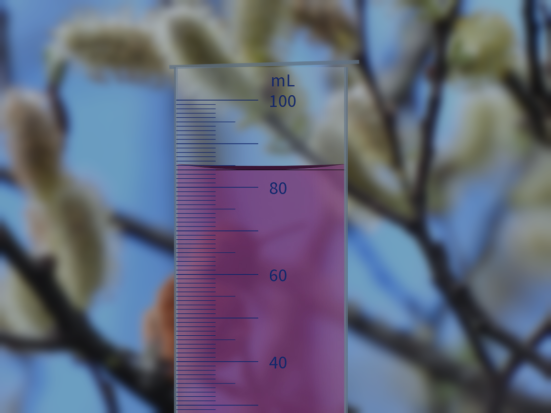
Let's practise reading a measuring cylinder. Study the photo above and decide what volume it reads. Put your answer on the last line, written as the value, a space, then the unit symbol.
84 mL
